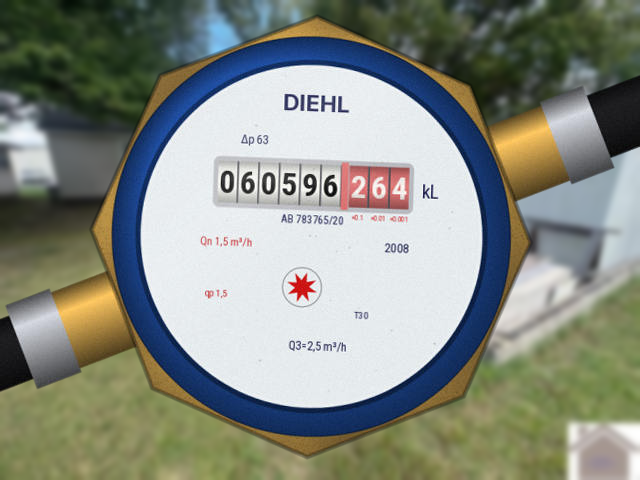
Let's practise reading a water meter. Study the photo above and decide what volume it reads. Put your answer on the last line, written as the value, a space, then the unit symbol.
60596.264 kL
